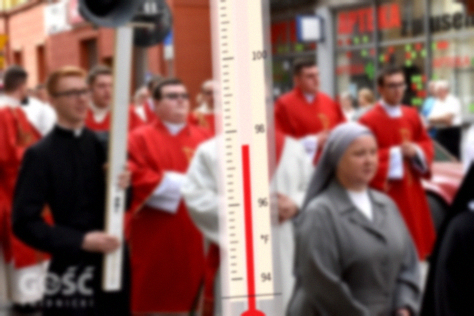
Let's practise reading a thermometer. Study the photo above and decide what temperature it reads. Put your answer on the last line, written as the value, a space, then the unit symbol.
97.6 °F
